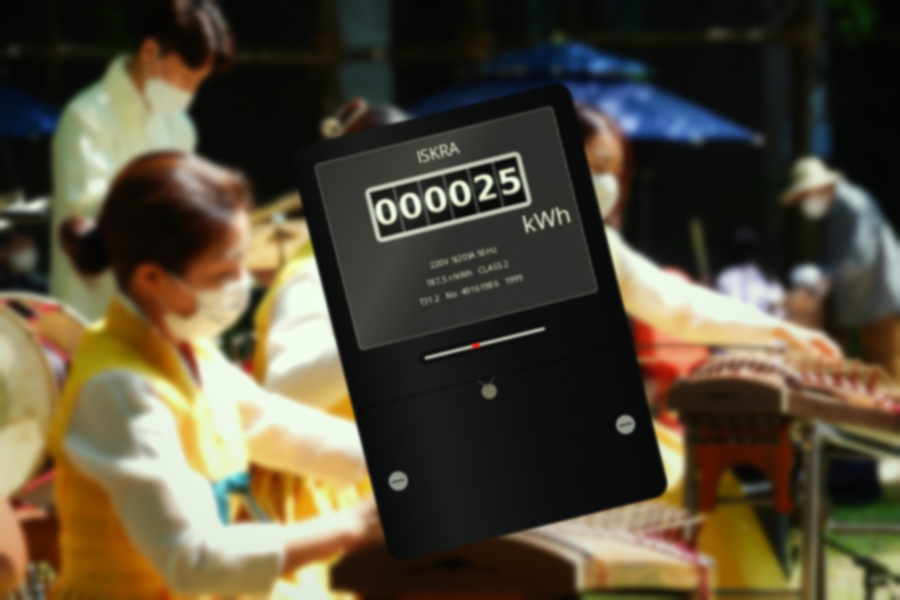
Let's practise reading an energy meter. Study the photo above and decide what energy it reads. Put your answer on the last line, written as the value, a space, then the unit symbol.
25 kWh
